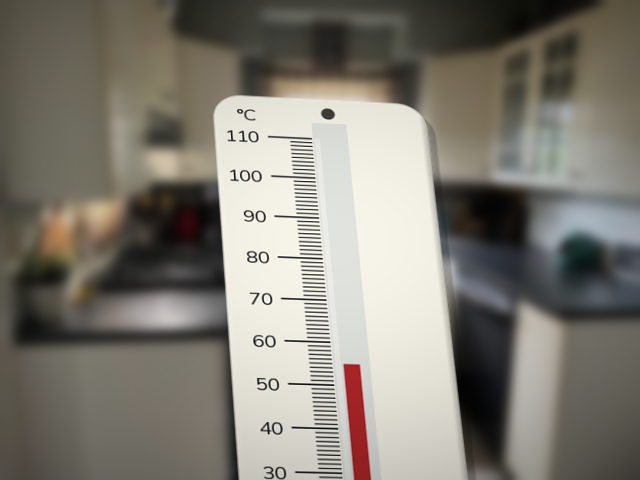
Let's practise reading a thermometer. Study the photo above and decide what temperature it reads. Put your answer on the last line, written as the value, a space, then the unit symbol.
55 °C
